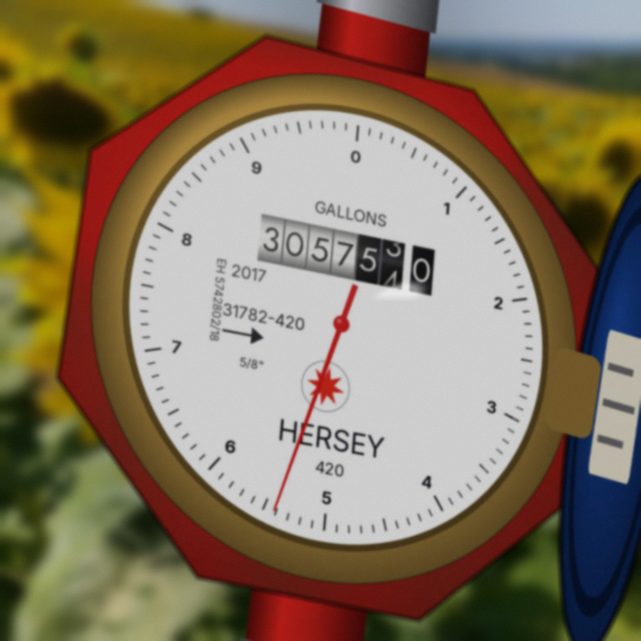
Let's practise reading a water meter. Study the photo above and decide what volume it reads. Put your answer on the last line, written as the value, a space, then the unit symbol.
3057535.4 gal
